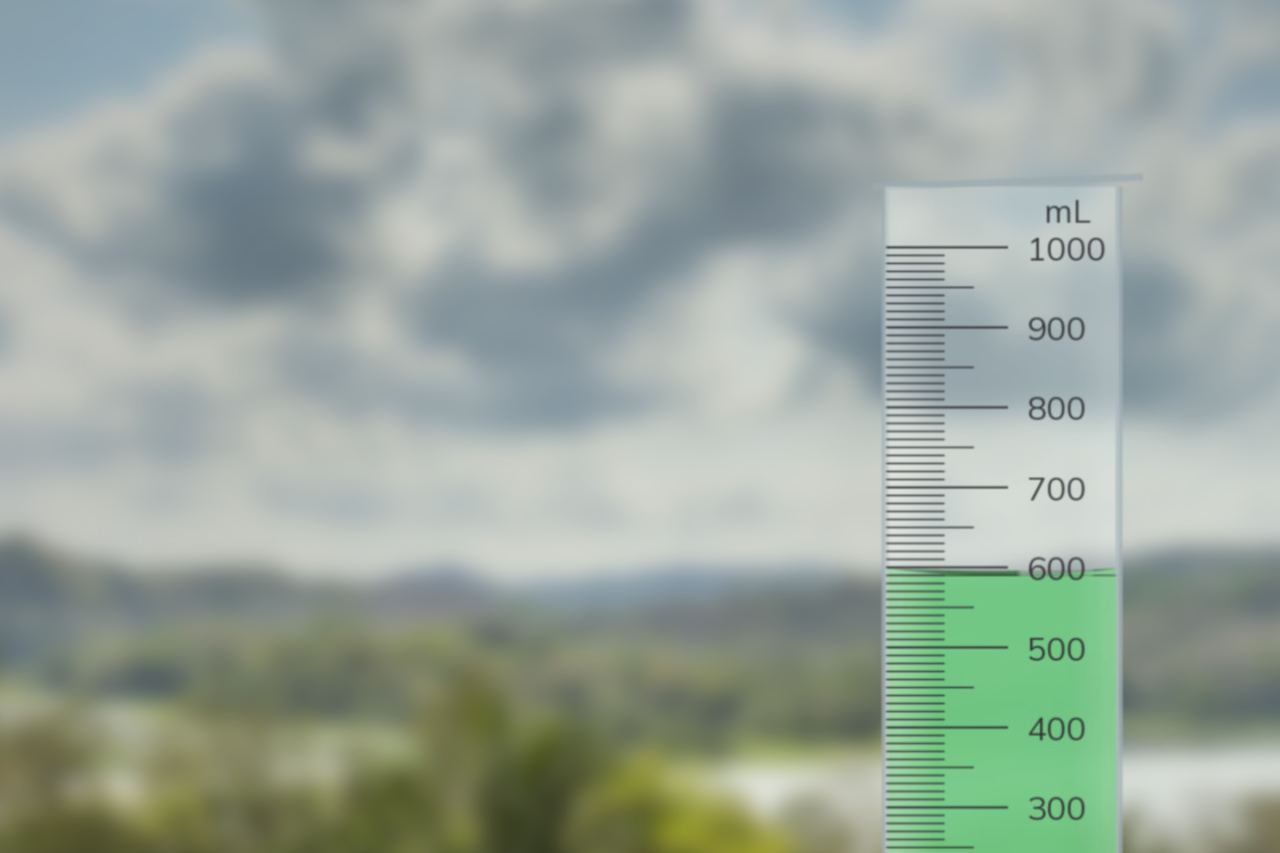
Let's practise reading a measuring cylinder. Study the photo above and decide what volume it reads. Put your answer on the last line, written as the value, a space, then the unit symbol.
590 mL
